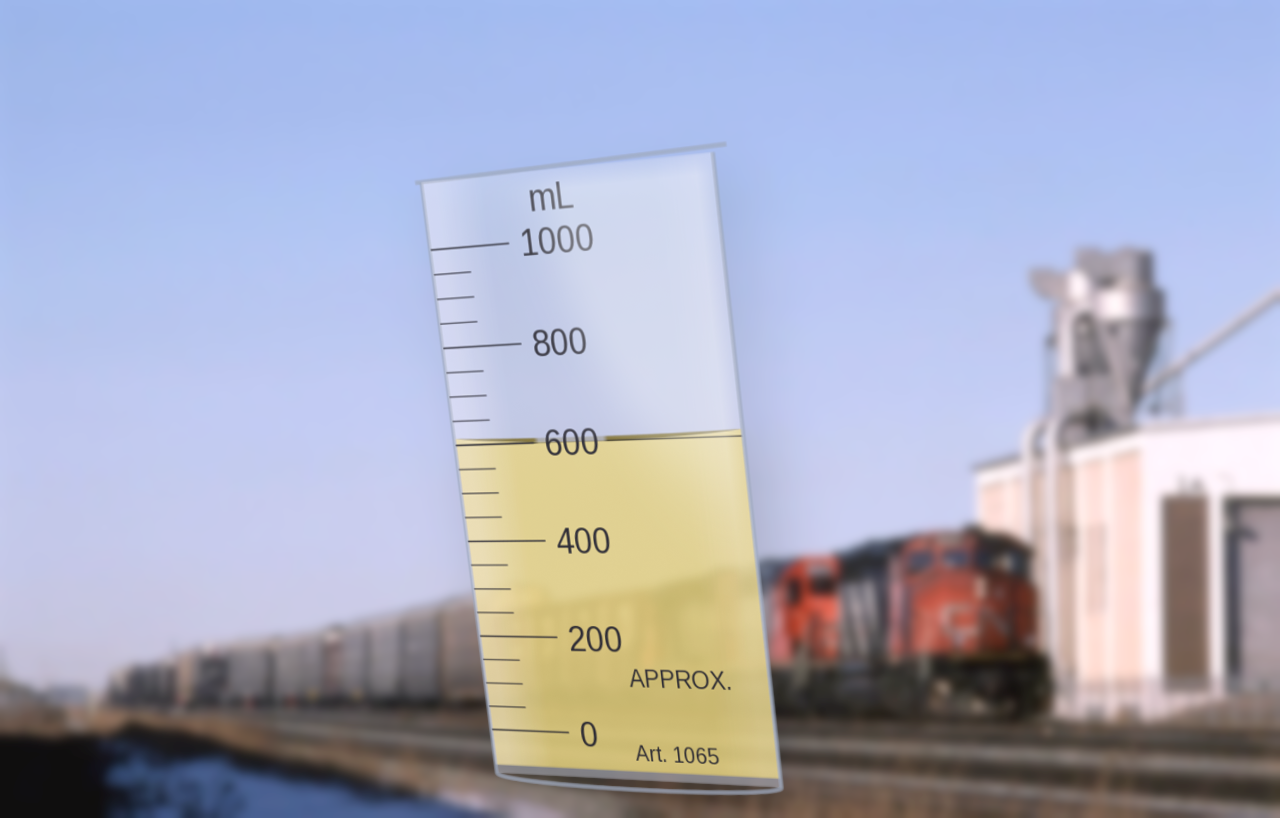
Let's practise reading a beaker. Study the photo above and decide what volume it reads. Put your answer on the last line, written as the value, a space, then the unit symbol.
600 mL
